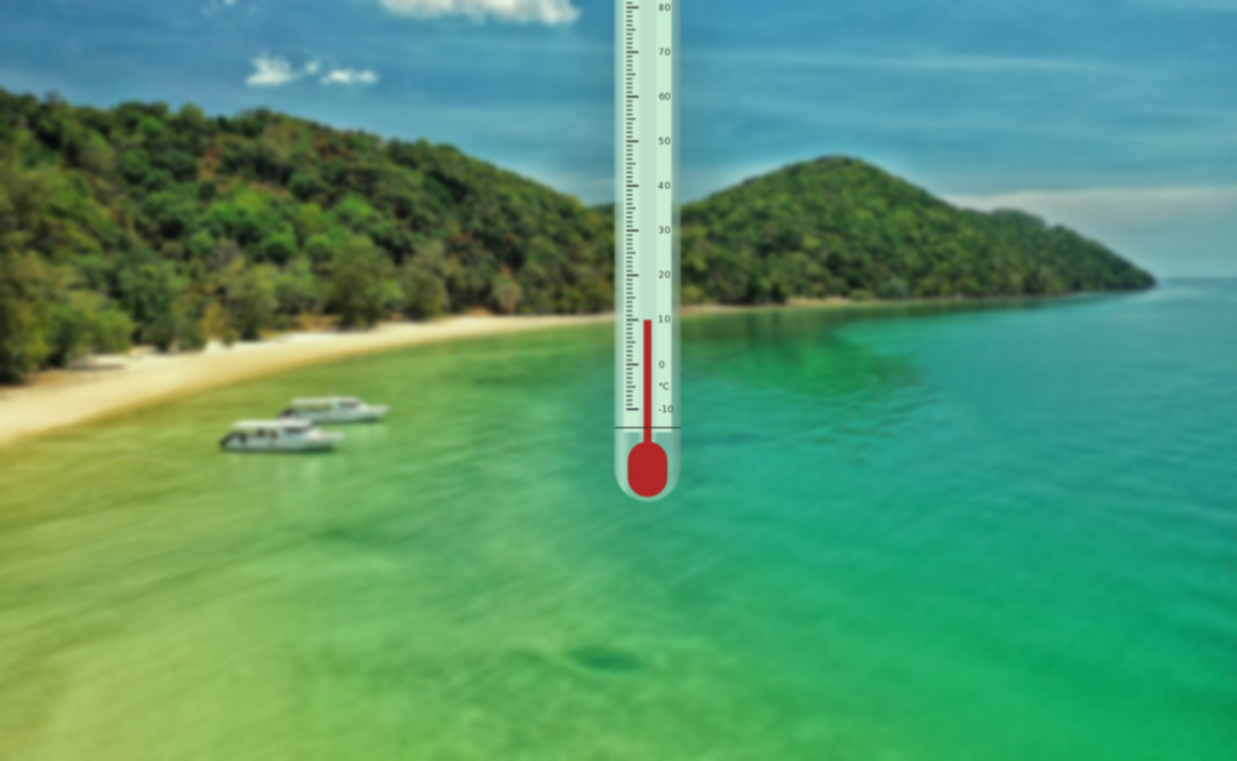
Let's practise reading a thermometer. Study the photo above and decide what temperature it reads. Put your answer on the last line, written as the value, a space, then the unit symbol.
10 °C
